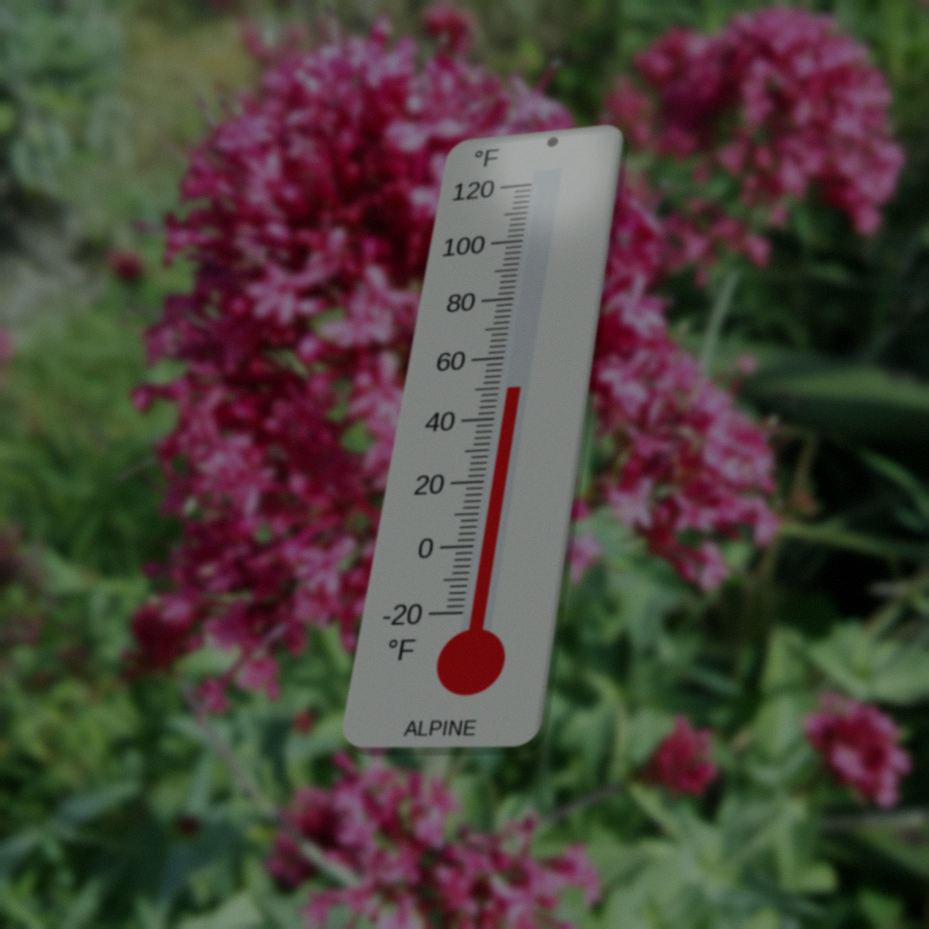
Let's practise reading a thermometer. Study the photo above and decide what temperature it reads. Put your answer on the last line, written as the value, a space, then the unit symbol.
50 °F
